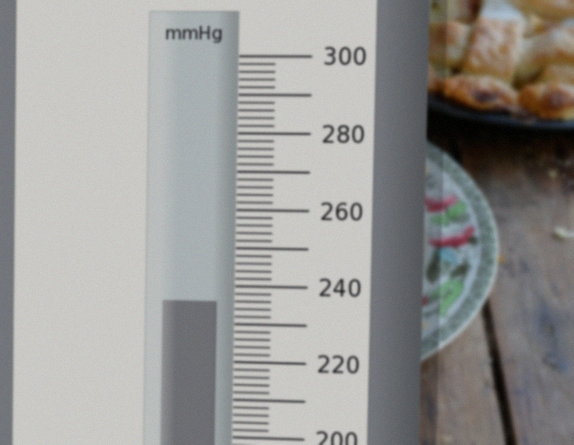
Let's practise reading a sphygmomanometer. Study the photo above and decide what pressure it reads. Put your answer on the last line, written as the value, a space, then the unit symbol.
236 mmHg
